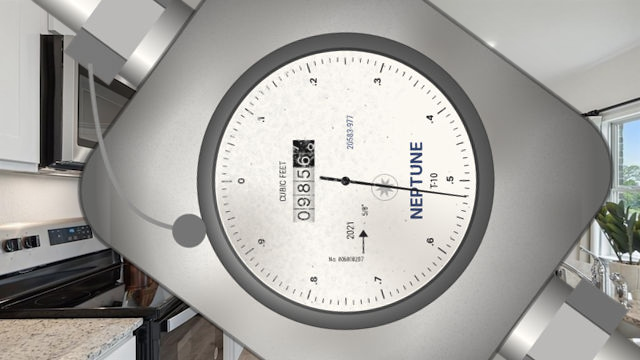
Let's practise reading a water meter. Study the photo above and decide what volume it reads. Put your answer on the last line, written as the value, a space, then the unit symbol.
98567.52 ft³
